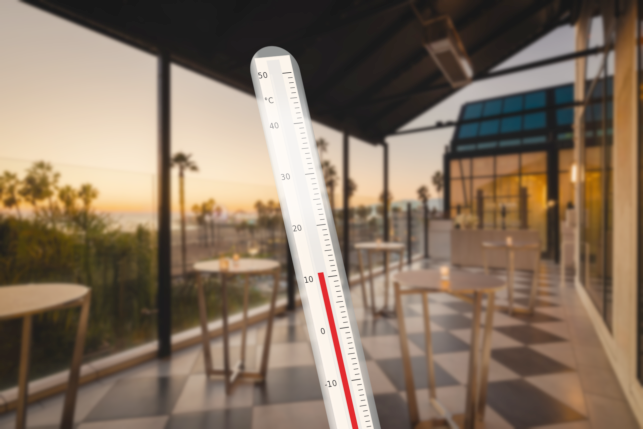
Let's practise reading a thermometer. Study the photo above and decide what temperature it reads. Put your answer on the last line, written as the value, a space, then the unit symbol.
11 °C
